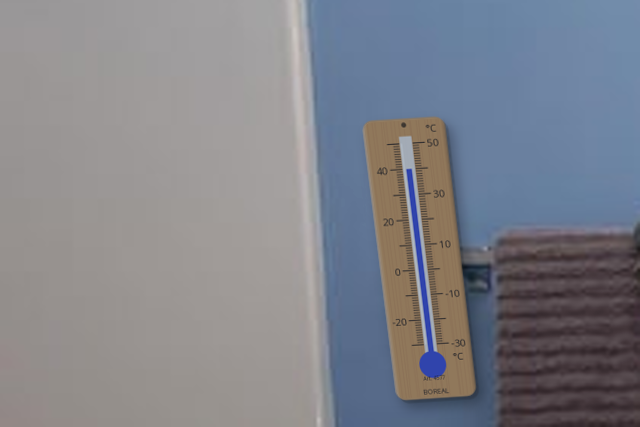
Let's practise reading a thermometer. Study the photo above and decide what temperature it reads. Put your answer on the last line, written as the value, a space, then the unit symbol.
40 °C
